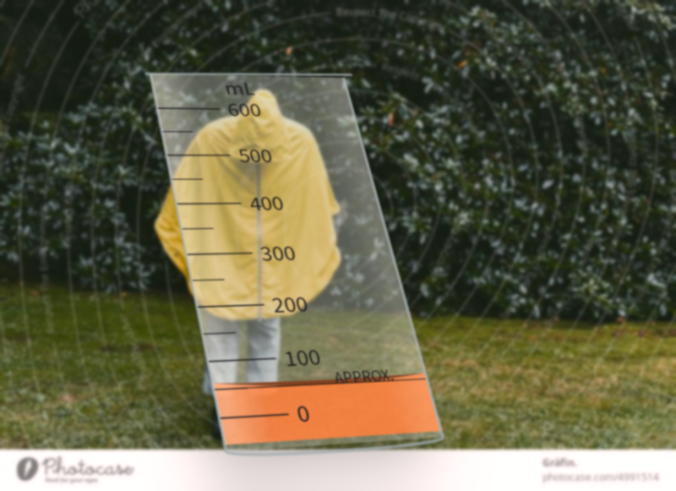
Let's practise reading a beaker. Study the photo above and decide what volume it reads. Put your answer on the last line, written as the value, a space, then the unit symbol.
50 mL
